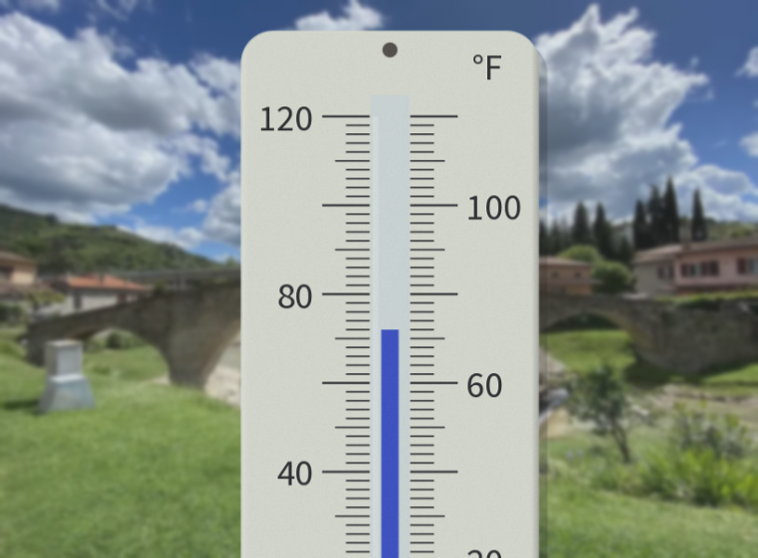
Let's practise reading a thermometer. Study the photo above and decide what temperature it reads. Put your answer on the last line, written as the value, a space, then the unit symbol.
72 °F
